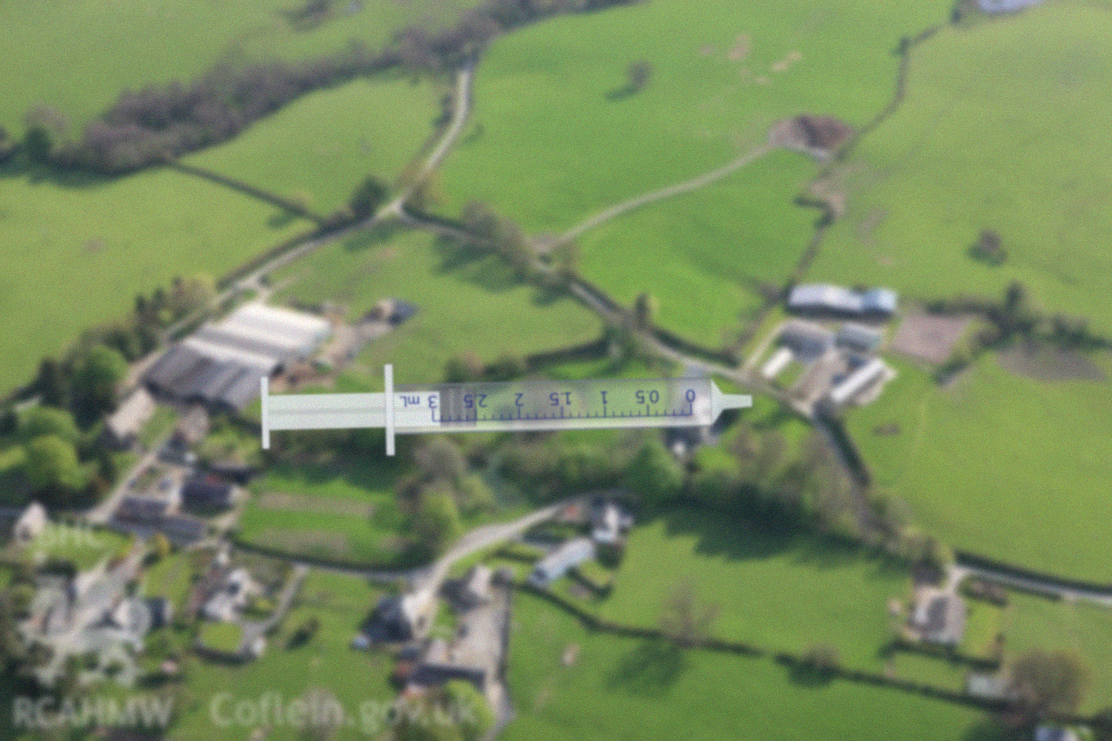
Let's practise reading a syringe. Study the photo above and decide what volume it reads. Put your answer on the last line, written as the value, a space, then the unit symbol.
2.5 mL
